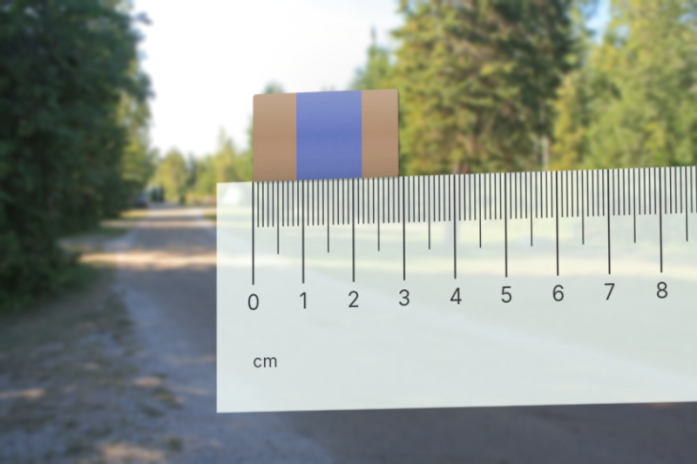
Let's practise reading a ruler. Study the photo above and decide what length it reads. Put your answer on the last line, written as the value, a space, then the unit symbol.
2.9 cm
